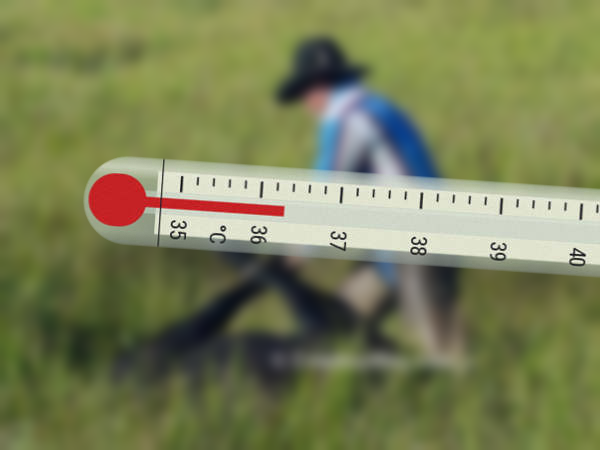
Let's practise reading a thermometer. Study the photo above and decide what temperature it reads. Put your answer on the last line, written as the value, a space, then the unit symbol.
36.3 °C
